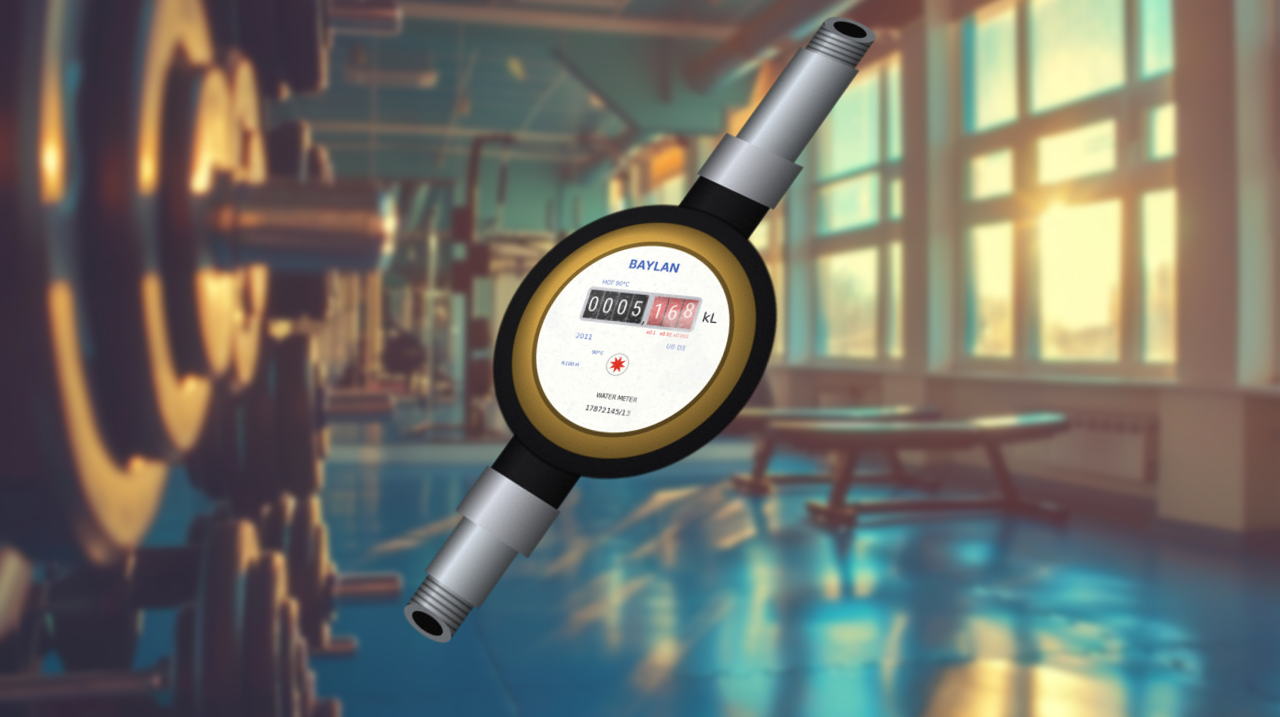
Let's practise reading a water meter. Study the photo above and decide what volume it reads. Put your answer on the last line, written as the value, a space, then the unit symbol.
5.168 kL
